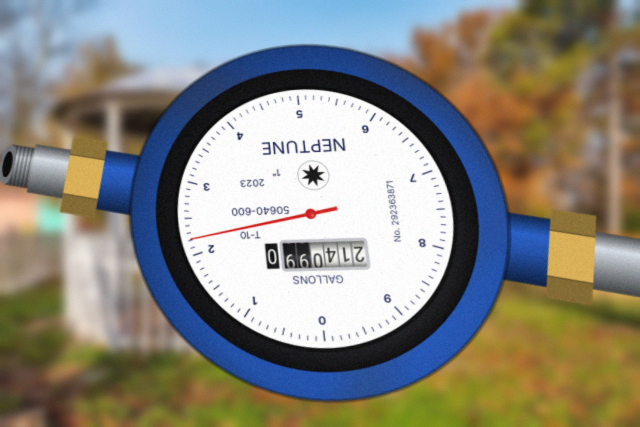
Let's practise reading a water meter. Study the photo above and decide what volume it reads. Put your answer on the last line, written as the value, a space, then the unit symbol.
2140992.2 gal
